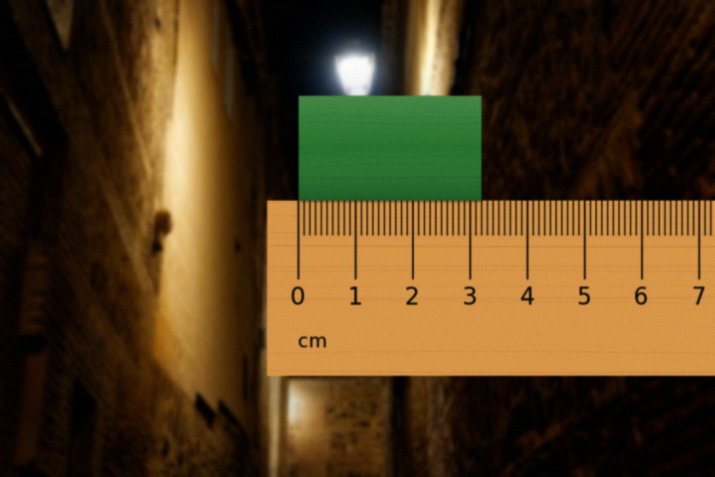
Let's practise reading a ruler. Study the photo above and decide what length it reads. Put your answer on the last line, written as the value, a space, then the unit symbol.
3.2 cm
